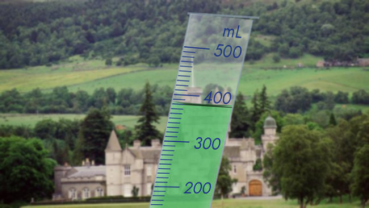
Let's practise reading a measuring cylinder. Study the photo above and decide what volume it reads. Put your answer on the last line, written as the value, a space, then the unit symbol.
380 mL
